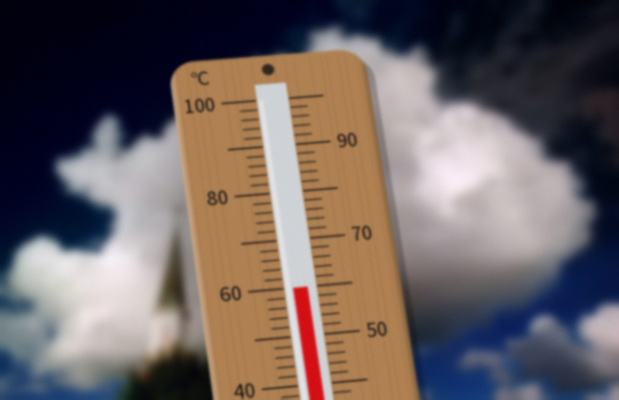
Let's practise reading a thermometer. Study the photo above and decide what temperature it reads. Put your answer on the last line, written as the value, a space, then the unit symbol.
60 °C
